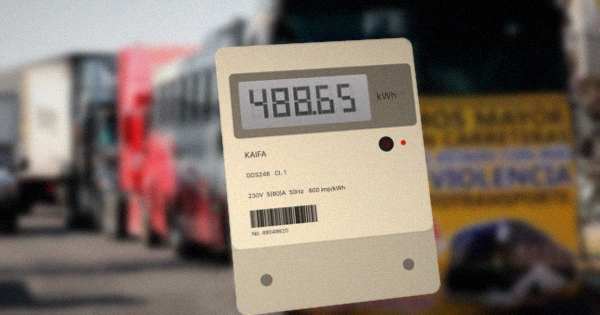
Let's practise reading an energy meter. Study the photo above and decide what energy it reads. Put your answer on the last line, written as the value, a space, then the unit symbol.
488.65 kWh
